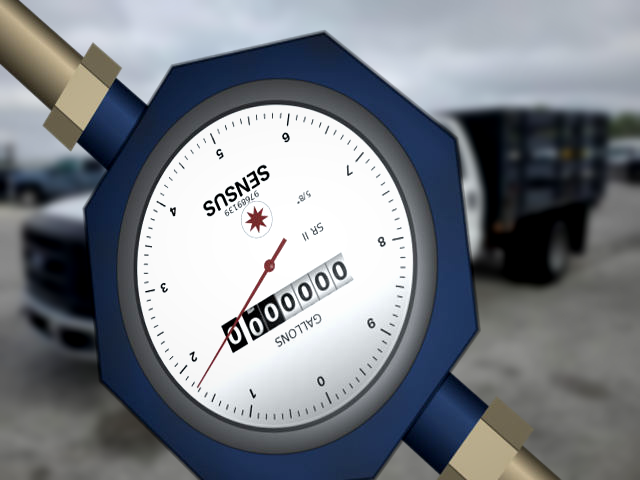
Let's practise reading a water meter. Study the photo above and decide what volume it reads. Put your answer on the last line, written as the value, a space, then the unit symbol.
1.7 gal
